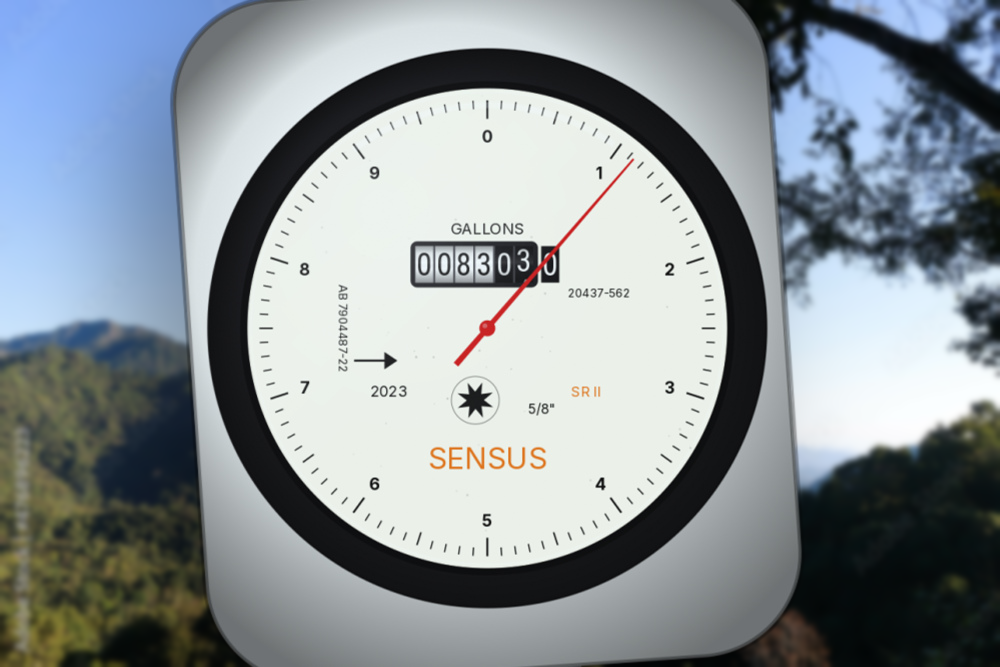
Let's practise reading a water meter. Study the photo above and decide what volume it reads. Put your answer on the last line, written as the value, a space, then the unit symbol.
83031.1 gal
